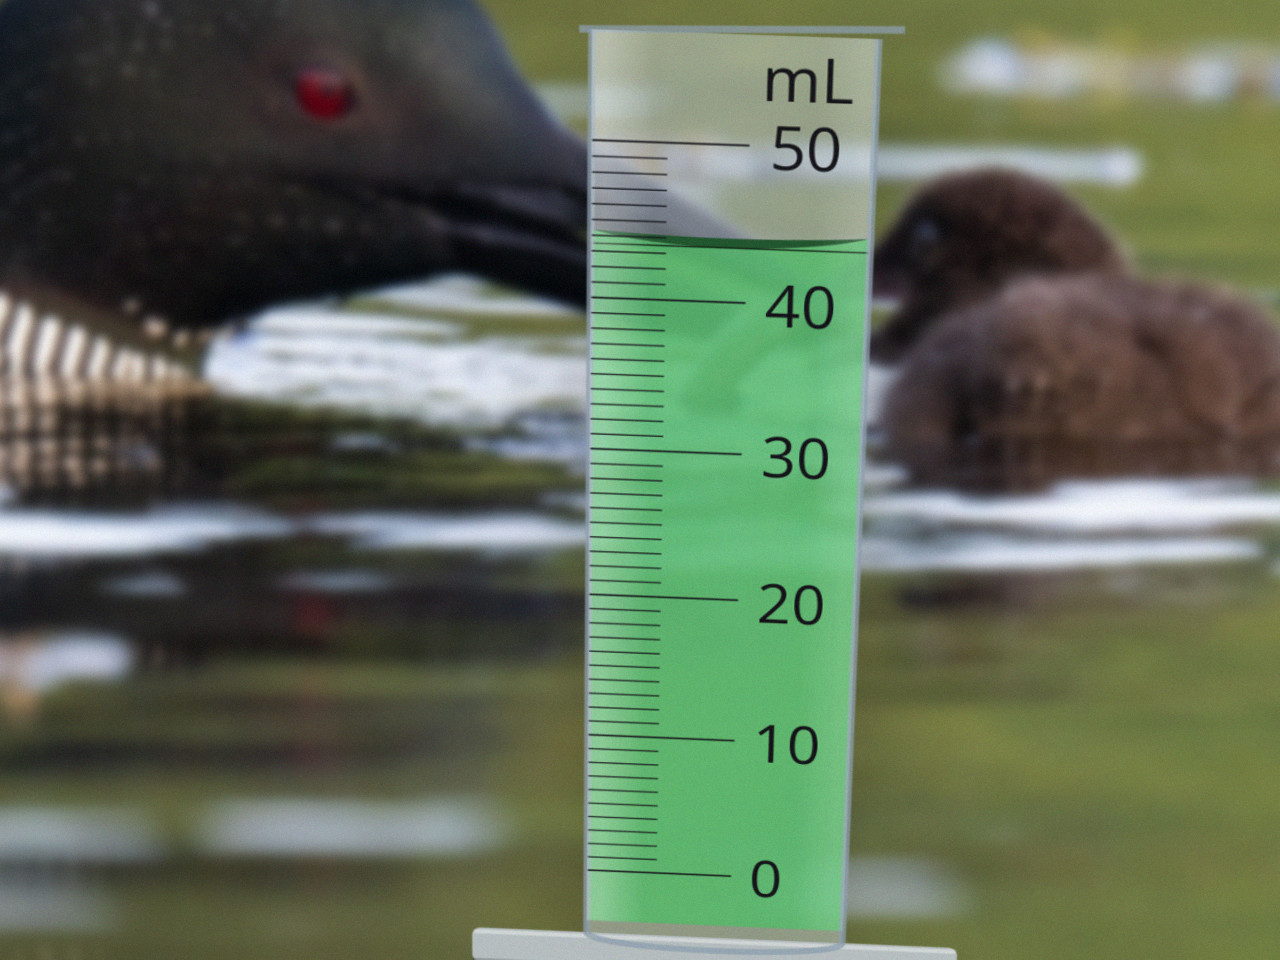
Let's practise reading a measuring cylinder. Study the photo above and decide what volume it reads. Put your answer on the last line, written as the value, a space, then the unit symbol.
43.5 mL
